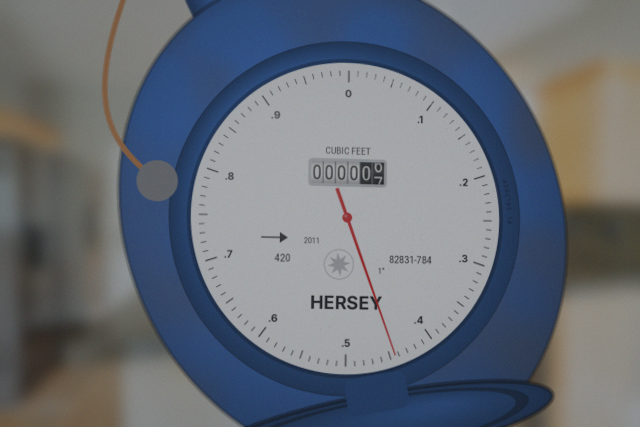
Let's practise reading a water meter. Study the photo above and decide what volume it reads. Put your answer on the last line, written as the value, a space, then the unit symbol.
6.44 ft³
